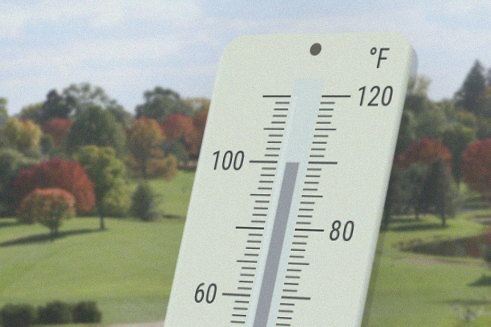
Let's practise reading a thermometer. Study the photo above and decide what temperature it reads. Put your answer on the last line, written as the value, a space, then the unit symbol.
100 °F
